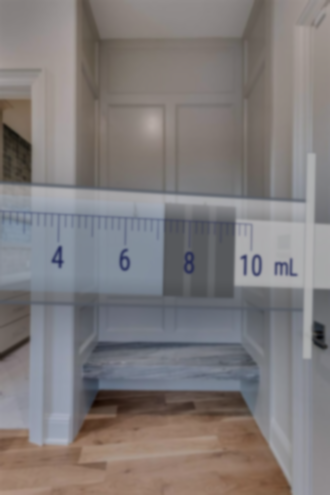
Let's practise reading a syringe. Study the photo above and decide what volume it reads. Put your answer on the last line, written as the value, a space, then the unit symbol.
7.2 mL
